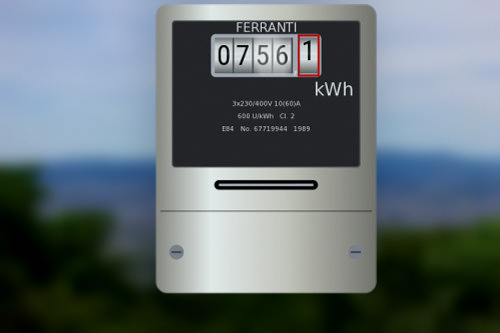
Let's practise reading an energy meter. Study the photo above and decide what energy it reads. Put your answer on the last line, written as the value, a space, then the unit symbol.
756.1 kWh
